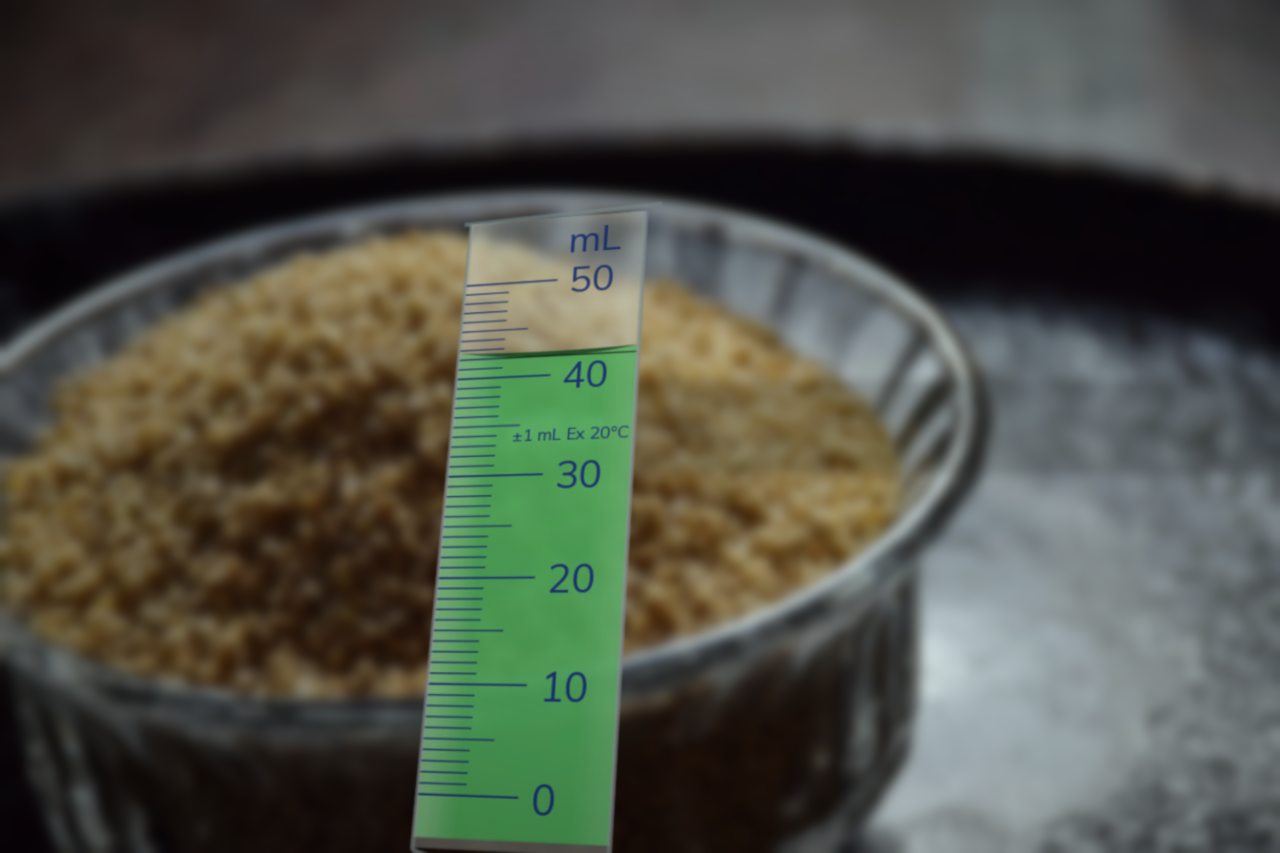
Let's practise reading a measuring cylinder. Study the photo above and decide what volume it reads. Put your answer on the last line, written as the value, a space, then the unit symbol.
42 mL
